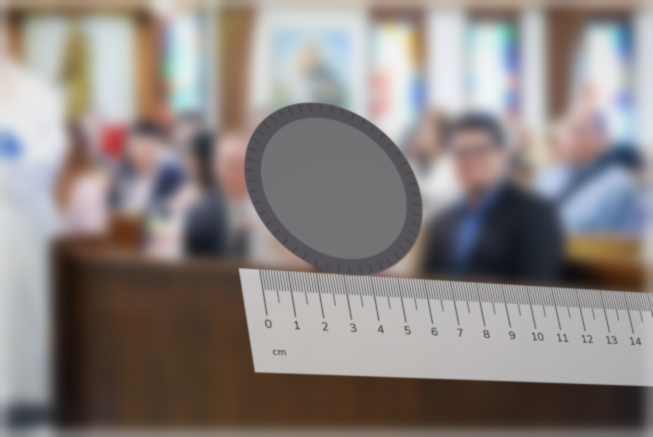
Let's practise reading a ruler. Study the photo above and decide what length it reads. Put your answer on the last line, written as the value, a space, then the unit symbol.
6.5 cm
